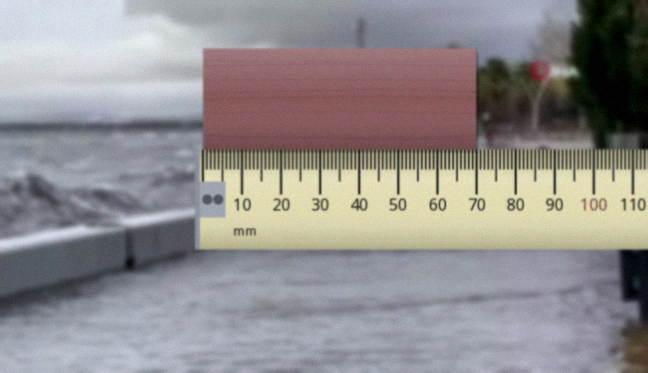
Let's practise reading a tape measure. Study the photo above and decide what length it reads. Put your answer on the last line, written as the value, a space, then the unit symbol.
70 mm
